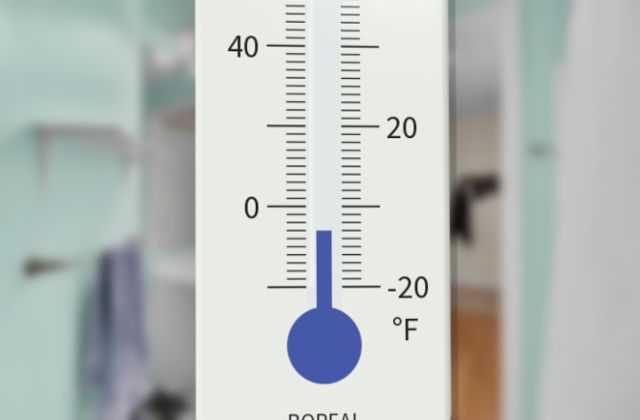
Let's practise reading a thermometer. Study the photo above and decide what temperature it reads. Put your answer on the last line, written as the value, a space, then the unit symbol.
-6 °F
